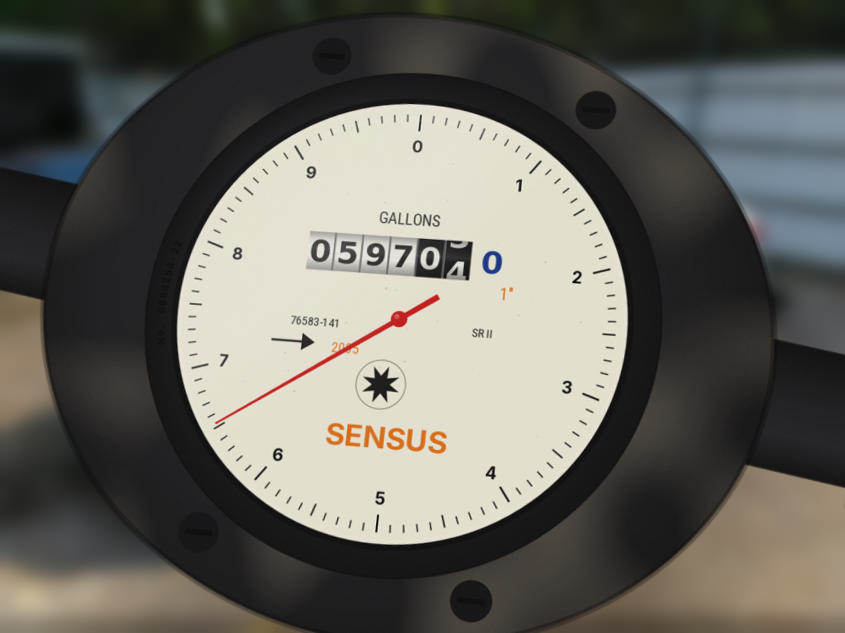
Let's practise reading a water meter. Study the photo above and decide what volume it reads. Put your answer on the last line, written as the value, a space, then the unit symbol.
597036.5 gal
